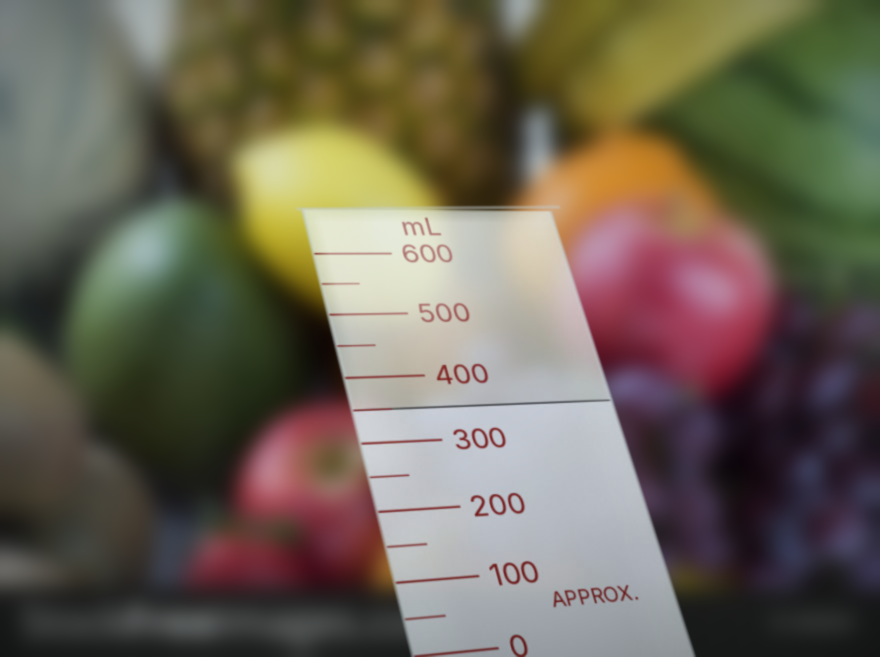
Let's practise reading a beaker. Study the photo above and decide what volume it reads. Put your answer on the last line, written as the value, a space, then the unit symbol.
350 mL
